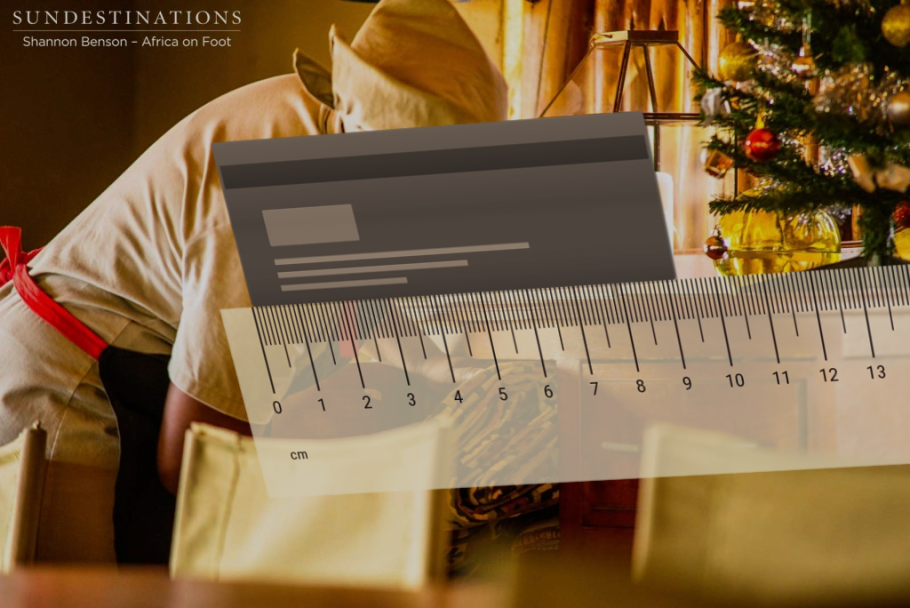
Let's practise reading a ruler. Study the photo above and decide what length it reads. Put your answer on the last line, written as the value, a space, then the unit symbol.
9.2 cm
